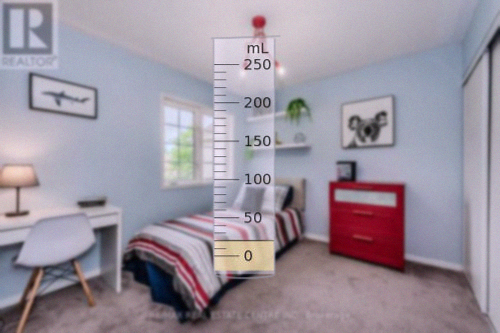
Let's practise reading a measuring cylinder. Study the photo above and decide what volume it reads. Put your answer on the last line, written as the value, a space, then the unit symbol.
20 mL
